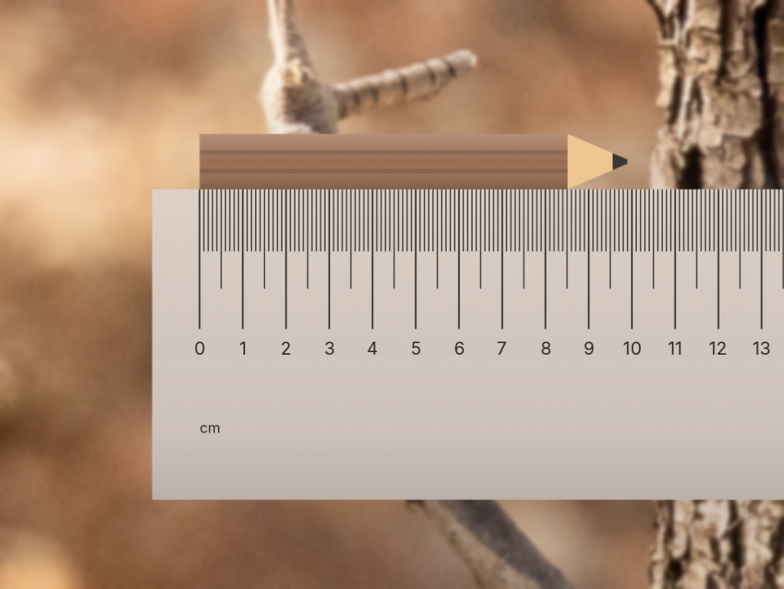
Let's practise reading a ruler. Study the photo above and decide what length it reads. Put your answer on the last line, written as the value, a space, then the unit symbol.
9.9 cm
